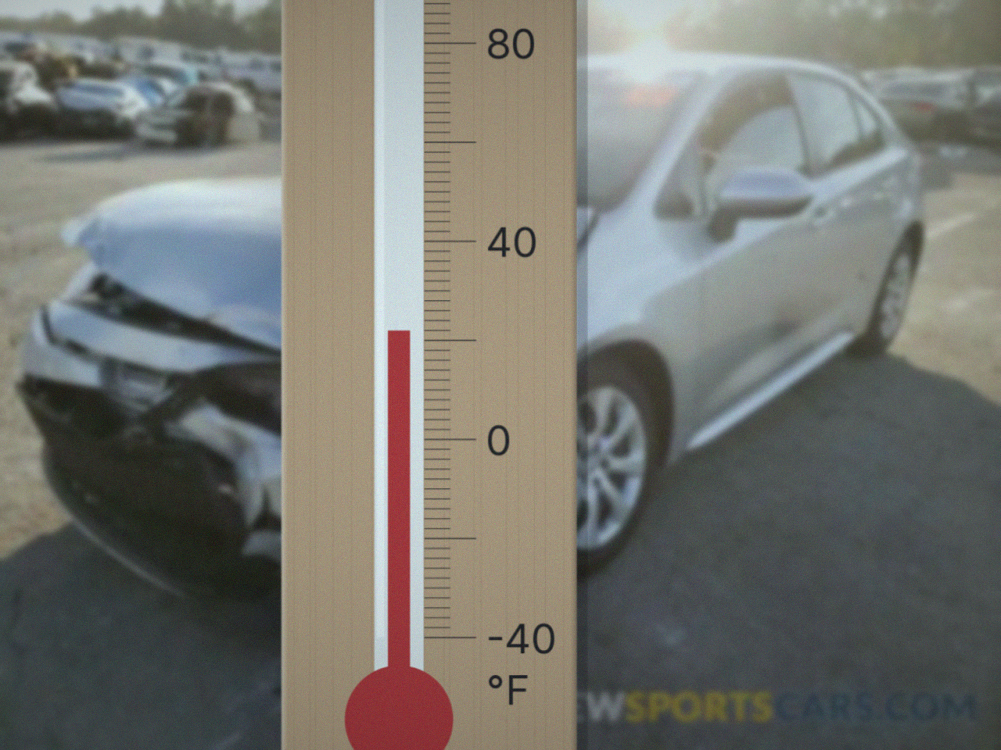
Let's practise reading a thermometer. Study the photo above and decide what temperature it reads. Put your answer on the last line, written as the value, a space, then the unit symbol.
22 °F
